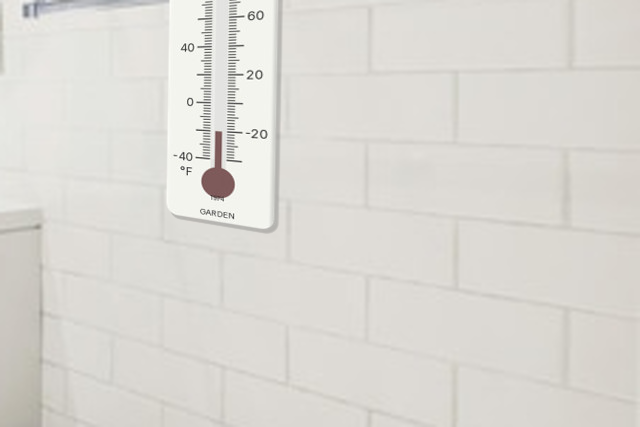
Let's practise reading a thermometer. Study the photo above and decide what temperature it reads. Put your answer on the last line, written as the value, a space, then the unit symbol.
-20 °F
